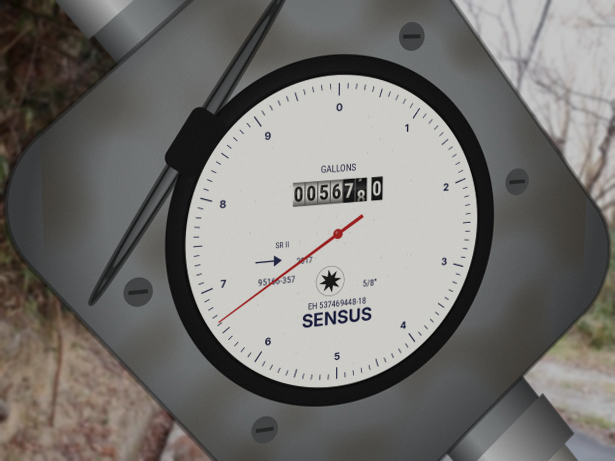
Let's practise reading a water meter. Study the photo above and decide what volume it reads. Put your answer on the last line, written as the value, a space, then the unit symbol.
56776.6 gal
